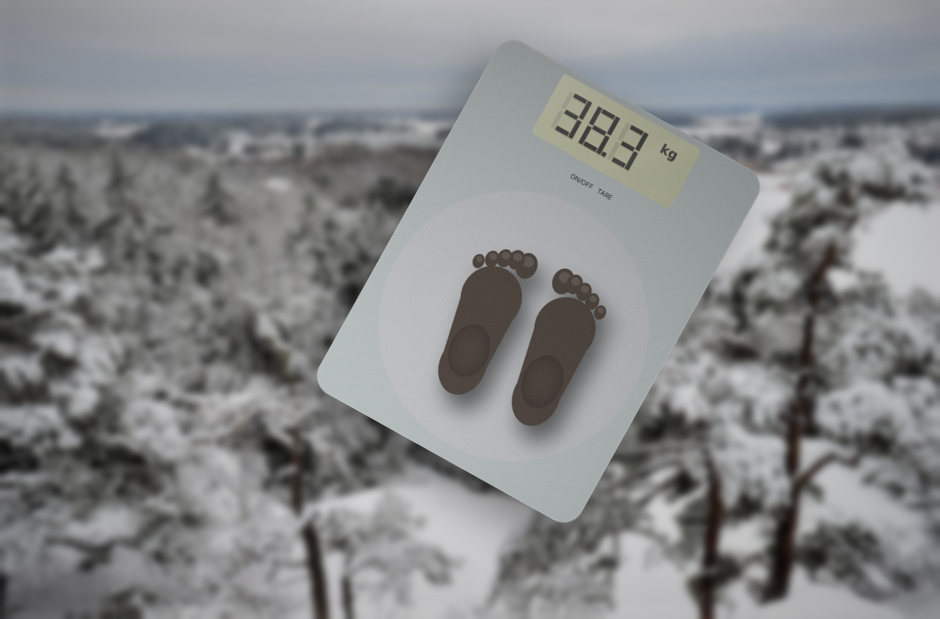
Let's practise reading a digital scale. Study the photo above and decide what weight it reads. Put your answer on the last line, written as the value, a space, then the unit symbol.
38.3 kg
